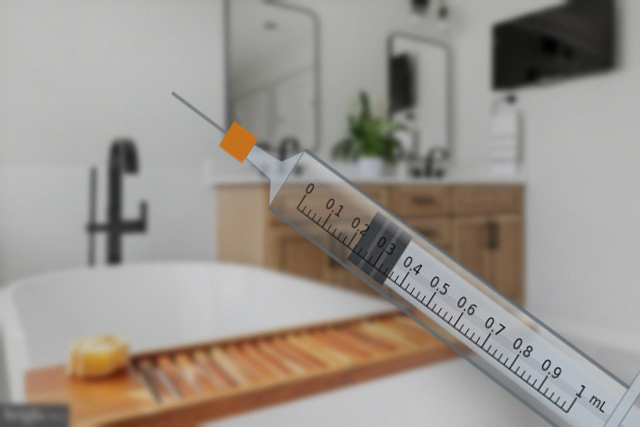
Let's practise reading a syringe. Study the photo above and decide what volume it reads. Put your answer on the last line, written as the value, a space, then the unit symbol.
0.22 mL
